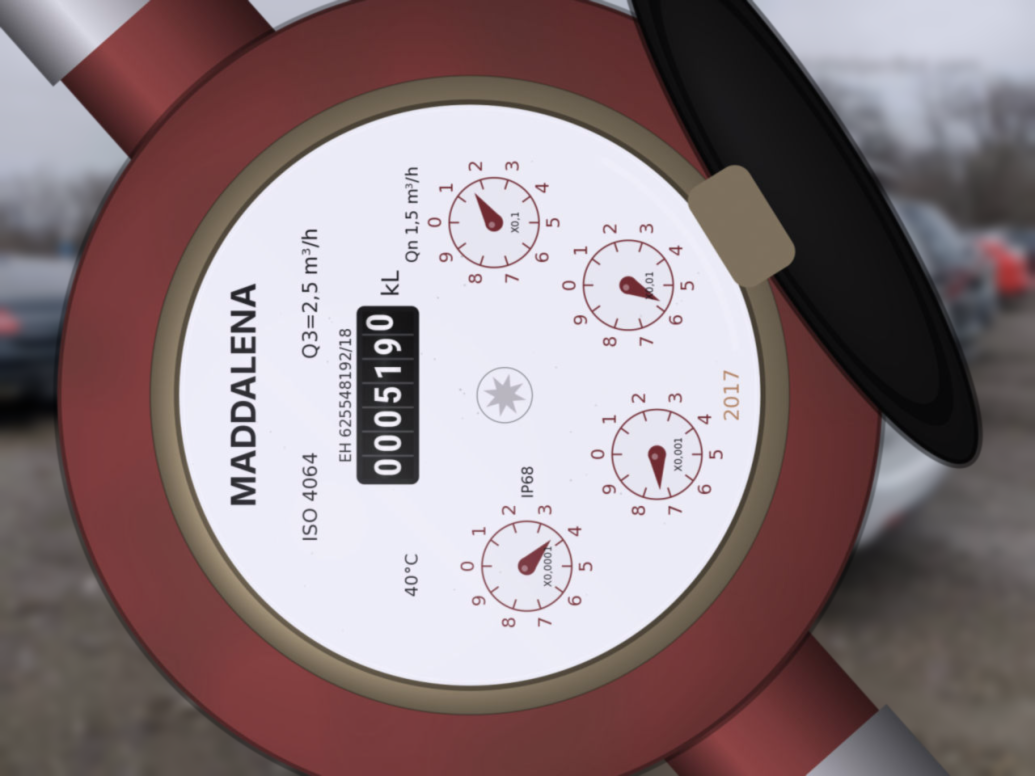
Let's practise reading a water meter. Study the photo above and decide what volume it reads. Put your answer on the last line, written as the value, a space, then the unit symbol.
5190.1573 kL
